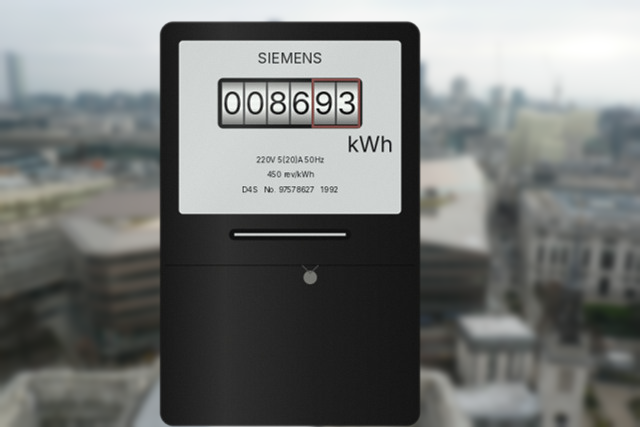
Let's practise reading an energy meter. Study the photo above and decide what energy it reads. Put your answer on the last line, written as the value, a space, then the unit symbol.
86.93 kWh
